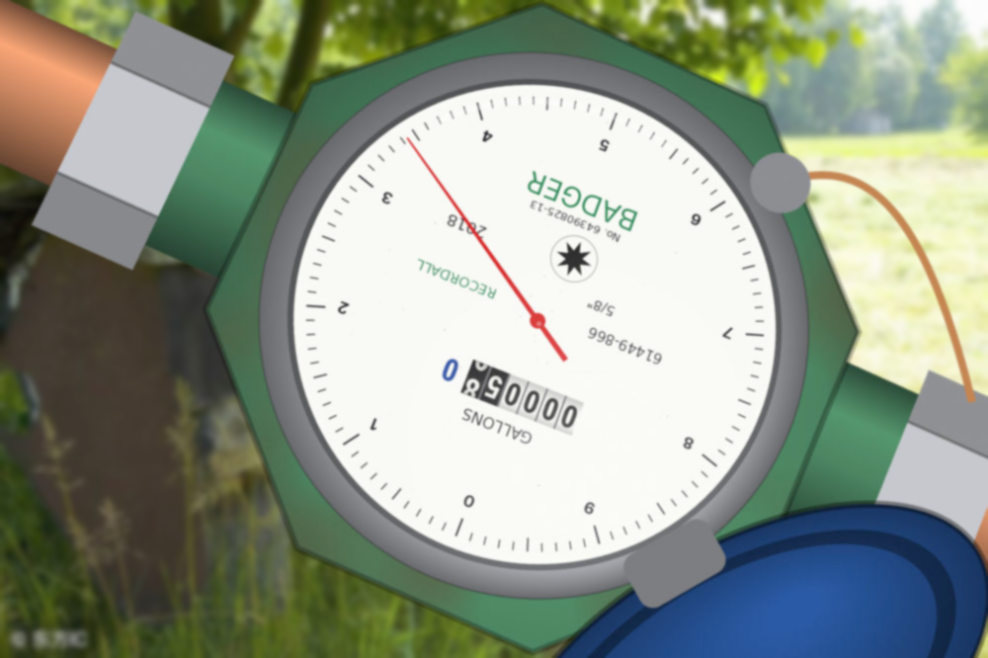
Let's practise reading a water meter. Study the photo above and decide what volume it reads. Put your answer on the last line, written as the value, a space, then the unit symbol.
583.4 gal
